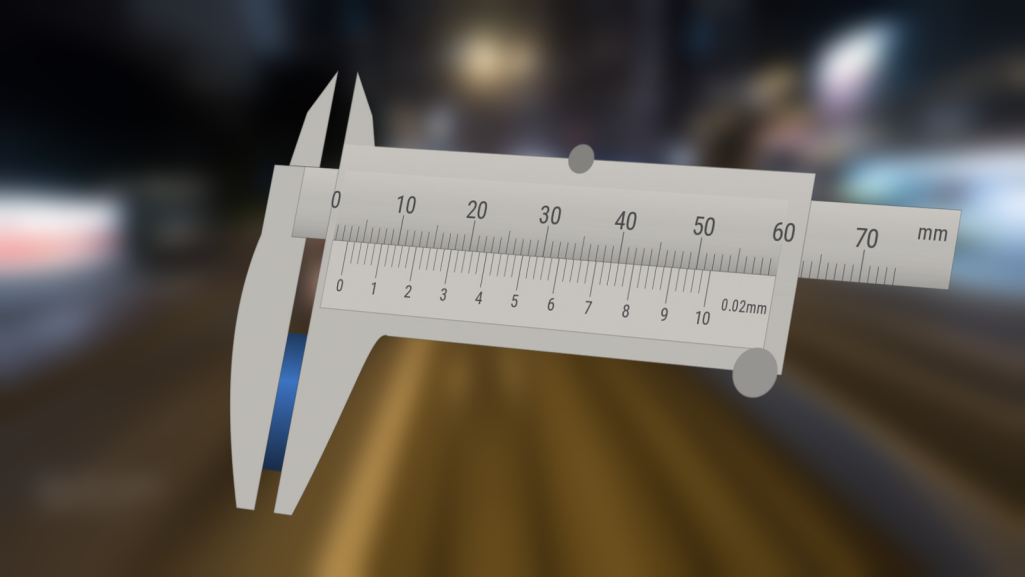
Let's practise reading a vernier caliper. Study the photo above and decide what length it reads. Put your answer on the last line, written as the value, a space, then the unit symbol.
2.8 mm
